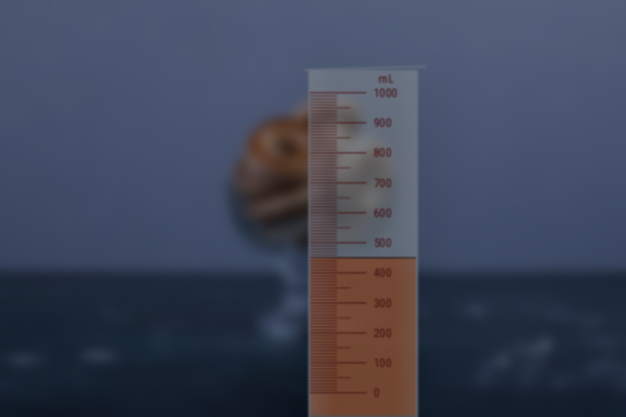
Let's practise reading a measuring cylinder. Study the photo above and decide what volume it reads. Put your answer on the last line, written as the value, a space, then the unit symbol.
450 mL
